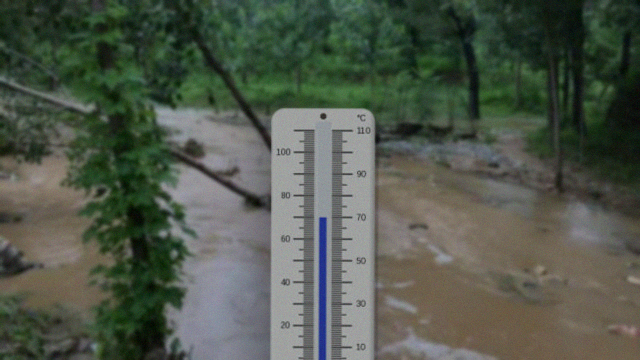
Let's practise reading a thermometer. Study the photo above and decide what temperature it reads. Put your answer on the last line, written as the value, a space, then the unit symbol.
70 °C
